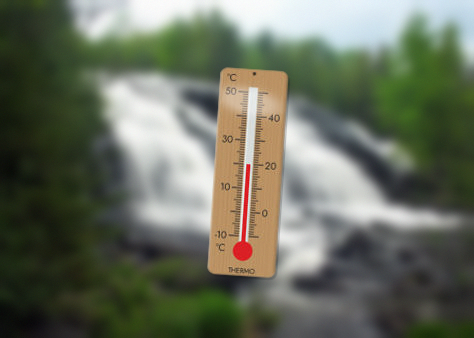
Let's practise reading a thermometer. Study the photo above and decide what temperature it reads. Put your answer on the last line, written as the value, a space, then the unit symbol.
20 °C
